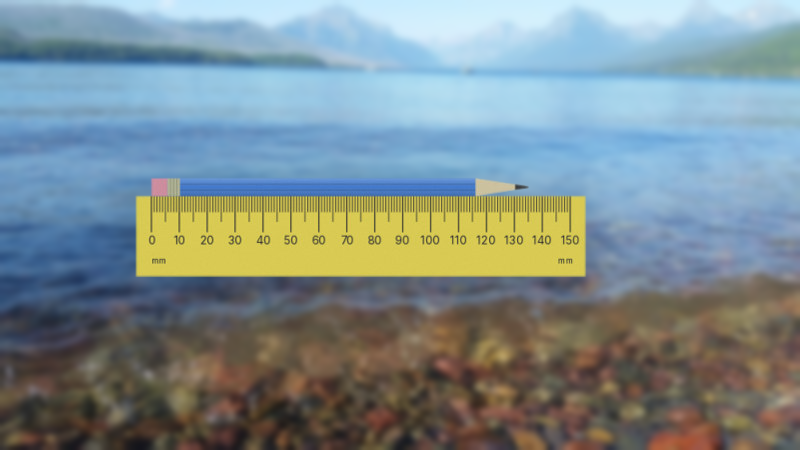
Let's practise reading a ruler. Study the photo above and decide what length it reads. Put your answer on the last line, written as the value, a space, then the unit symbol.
135 mm
